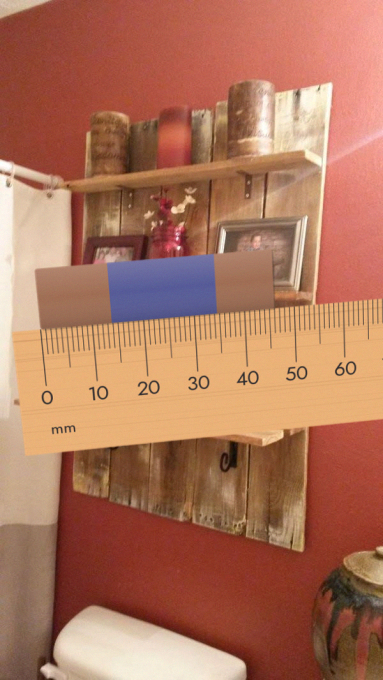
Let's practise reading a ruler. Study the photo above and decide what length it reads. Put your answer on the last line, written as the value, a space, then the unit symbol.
46 mm
